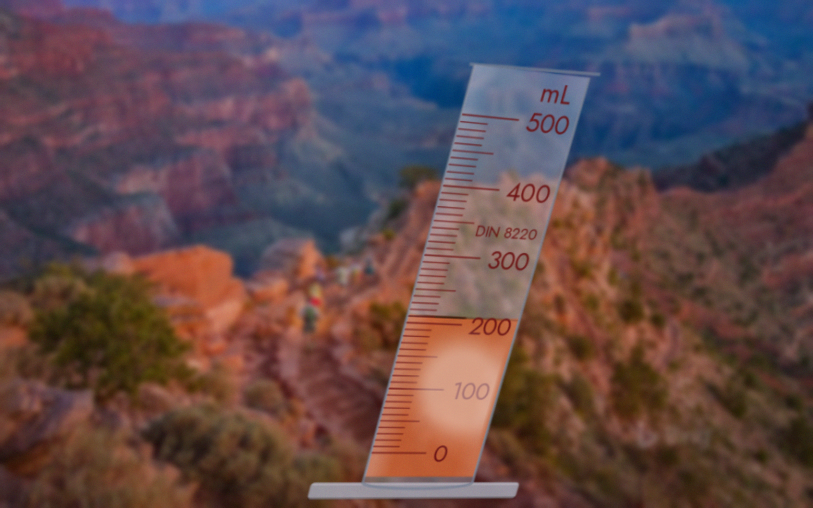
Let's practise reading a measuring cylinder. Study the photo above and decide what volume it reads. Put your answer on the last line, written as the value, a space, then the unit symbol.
210 mL
